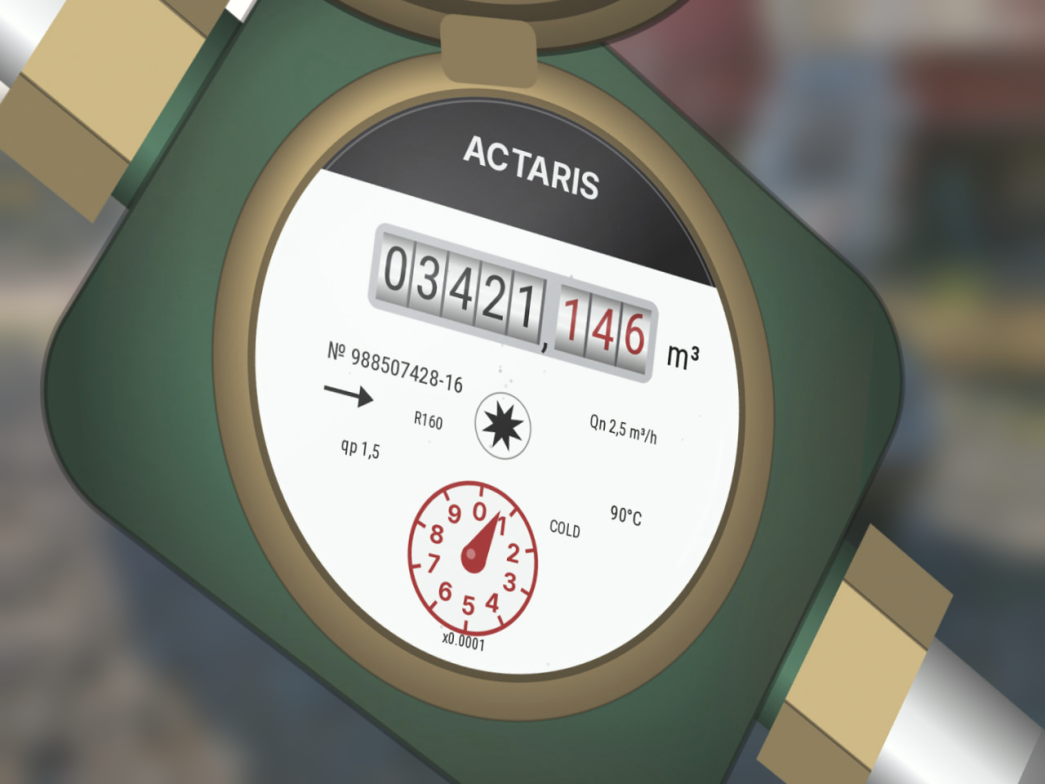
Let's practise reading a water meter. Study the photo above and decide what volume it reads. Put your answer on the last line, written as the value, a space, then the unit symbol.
3421.1460 m³
